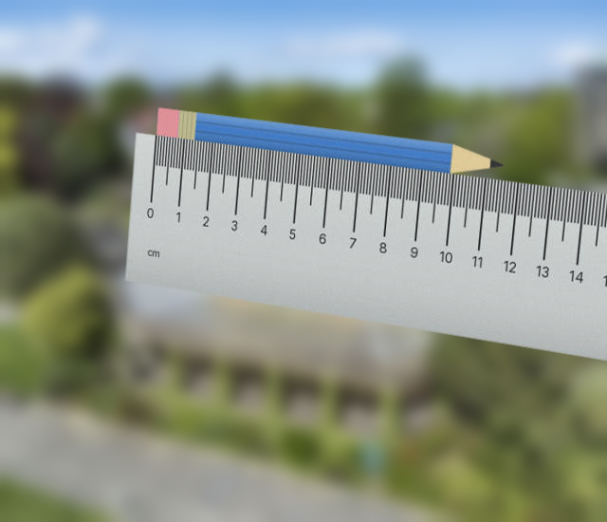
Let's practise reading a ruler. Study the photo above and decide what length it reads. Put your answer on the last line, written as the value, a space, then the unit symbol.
11.5 cm
